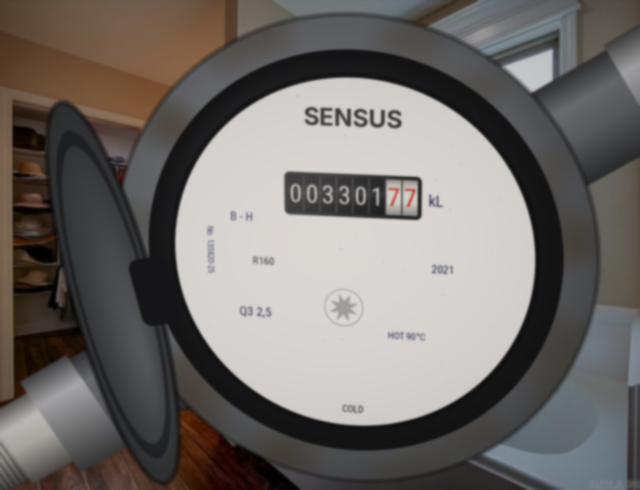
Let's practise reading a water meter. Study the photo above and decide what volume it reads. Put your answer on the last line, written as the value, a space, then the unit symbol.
3301.77 kL
